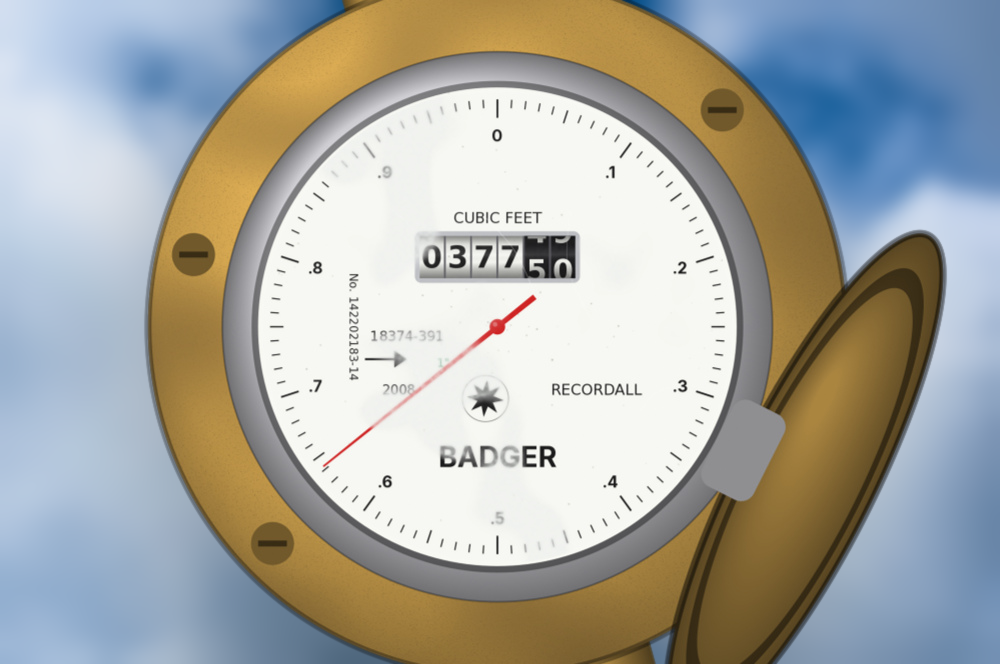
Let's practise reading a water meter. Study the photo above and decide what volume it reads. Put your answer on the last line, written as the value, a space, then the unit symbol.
37749.64 ft³
